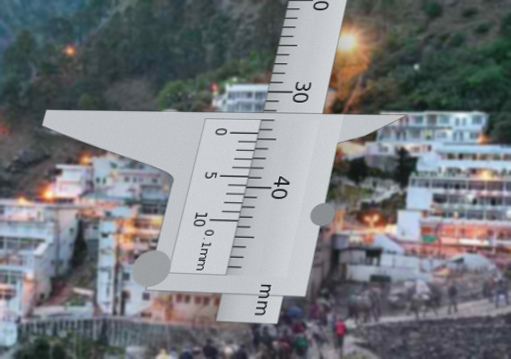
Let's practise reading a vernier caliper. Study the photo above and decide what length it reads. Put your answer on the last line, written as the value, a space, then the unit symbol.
34.4 mm
